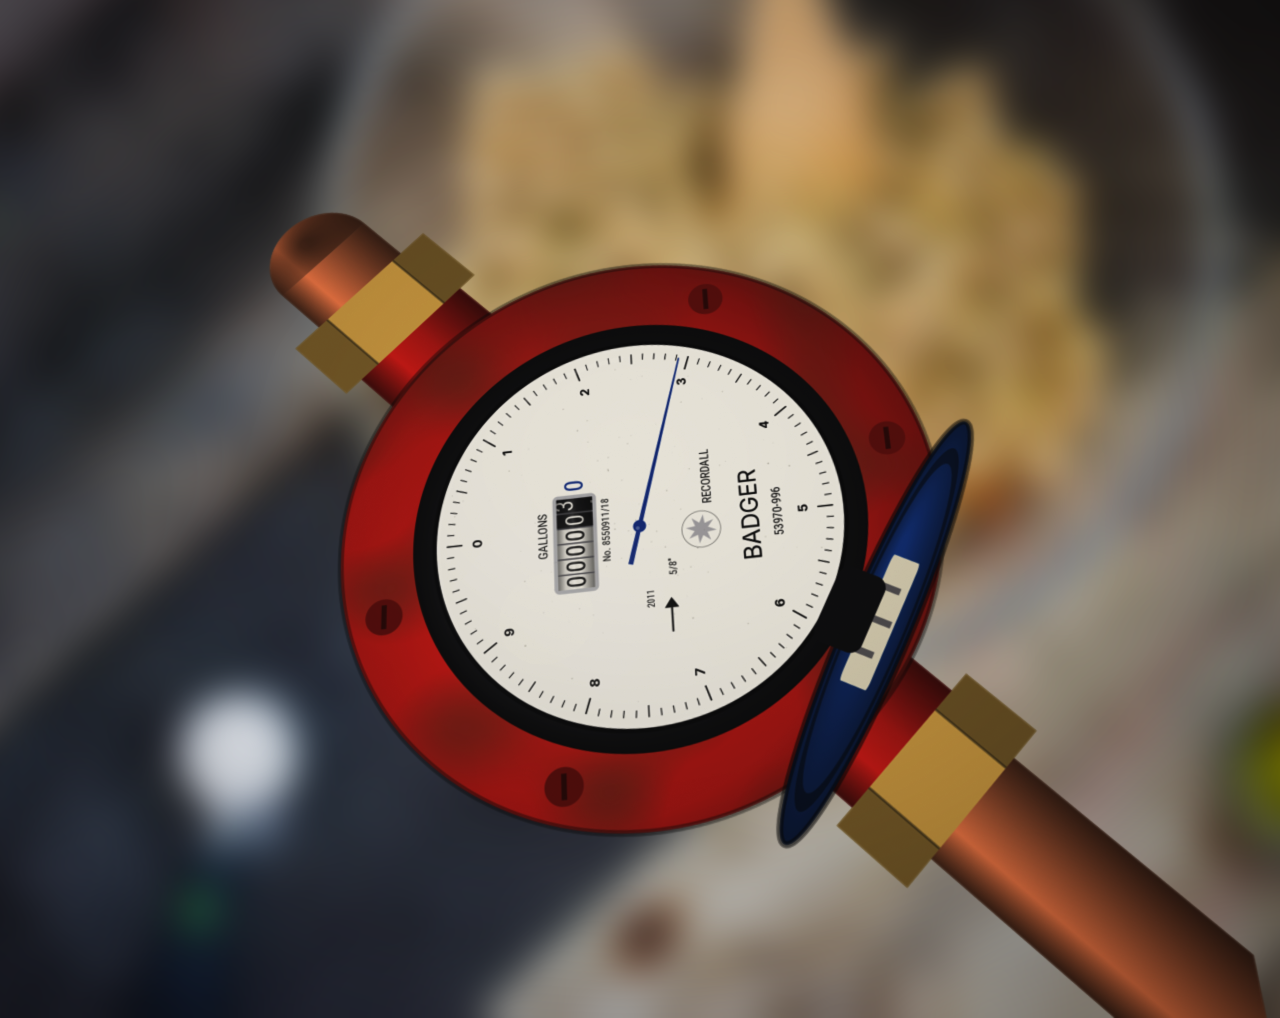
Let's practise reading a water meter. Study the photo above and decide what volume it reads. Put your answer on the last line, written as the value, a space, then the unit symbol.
32.9 gal
